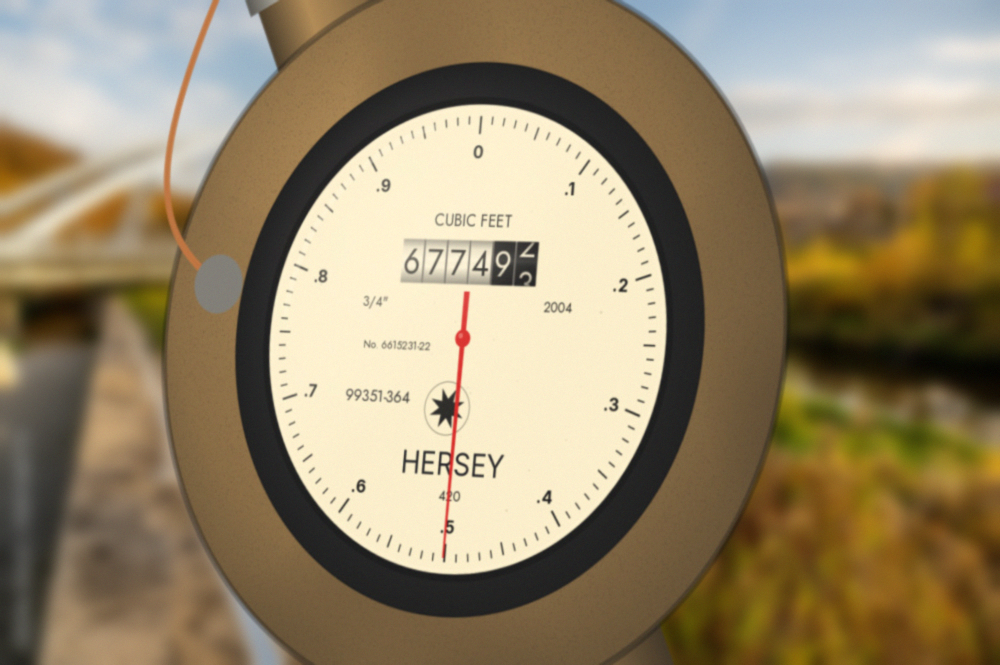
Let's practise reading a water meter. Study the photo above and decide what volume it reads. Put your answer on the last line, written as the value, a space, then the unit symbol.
677492.50 ft³
